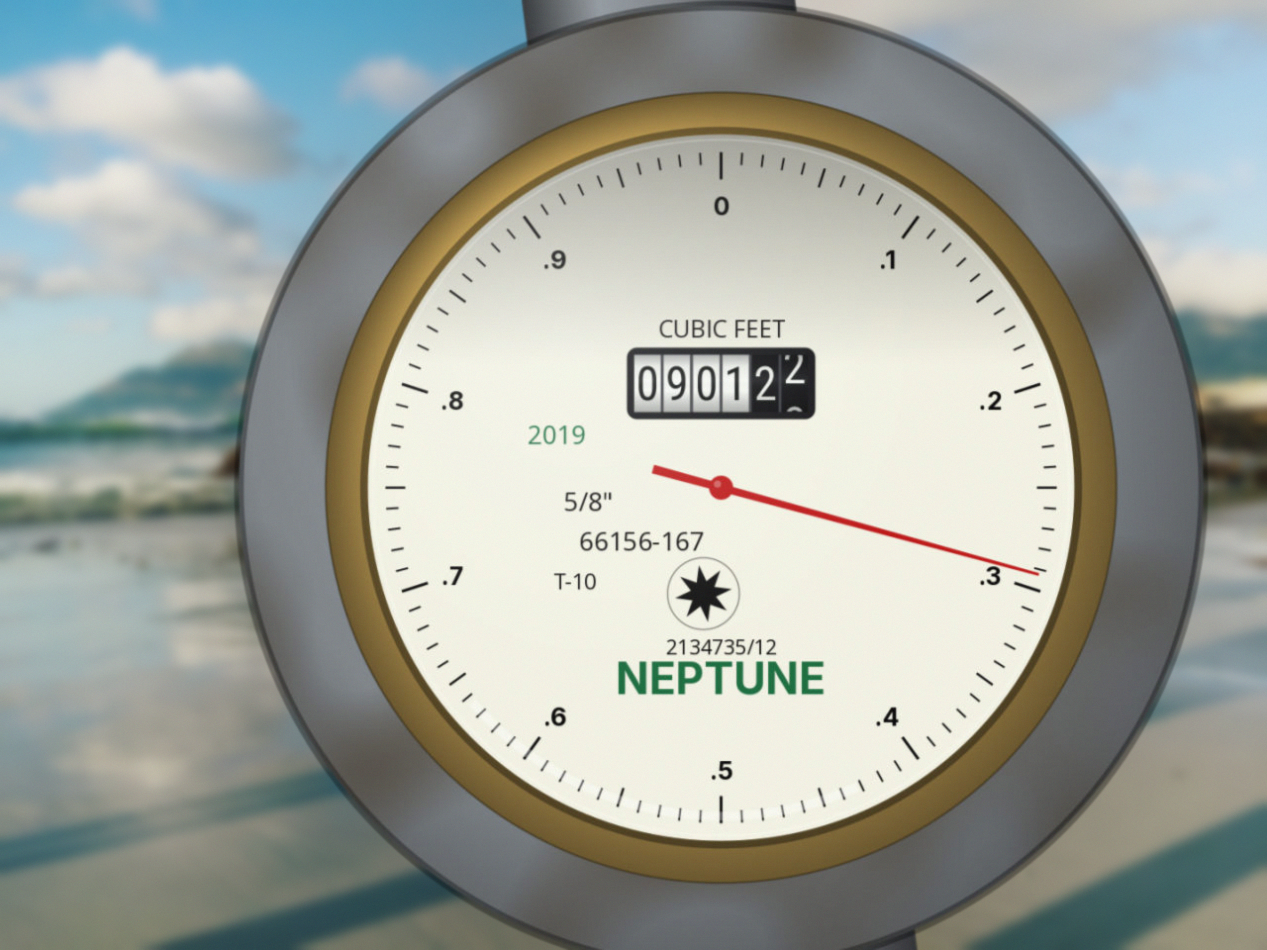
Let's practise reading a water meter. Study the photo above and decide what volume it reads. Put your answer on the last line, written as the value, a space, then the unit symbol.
90122.29 ft³
